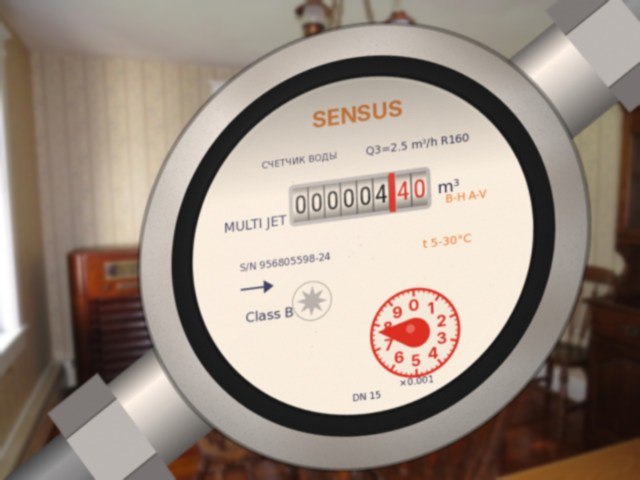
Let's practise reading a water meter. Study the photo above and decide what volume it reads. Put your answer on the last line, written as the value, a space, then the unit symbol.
4.407 m³
